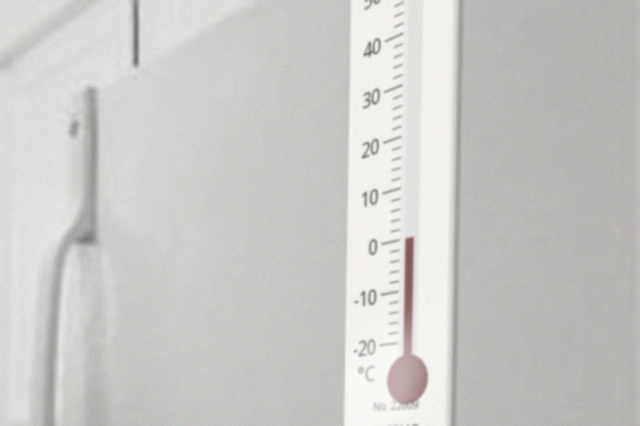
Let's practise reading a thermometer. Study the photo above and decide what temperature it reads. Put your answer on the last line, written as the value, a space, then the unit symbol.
0 °C
